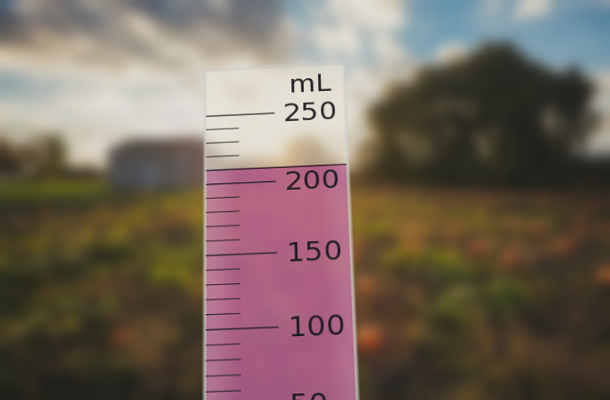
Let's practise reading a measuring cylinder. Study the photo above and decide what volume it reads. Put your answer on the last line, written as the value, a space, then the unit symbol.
210 mL
